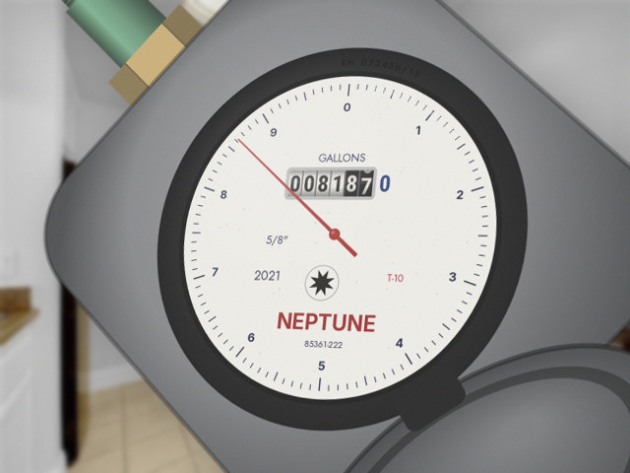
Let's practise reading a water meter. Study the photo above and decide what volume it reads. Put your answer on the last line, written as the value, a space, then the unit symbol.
81868.6 gal
